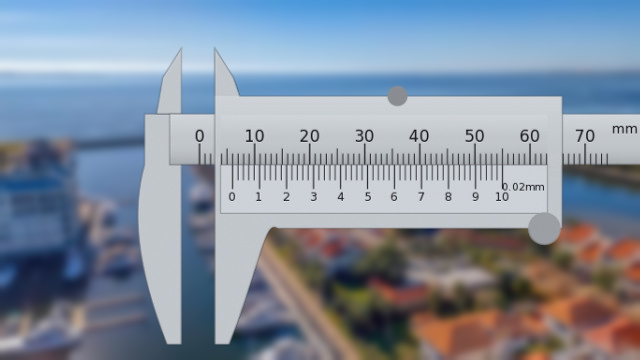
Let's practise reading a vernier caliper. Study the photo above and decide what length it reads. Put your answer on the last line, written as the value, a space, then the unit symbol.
6.0 mm
